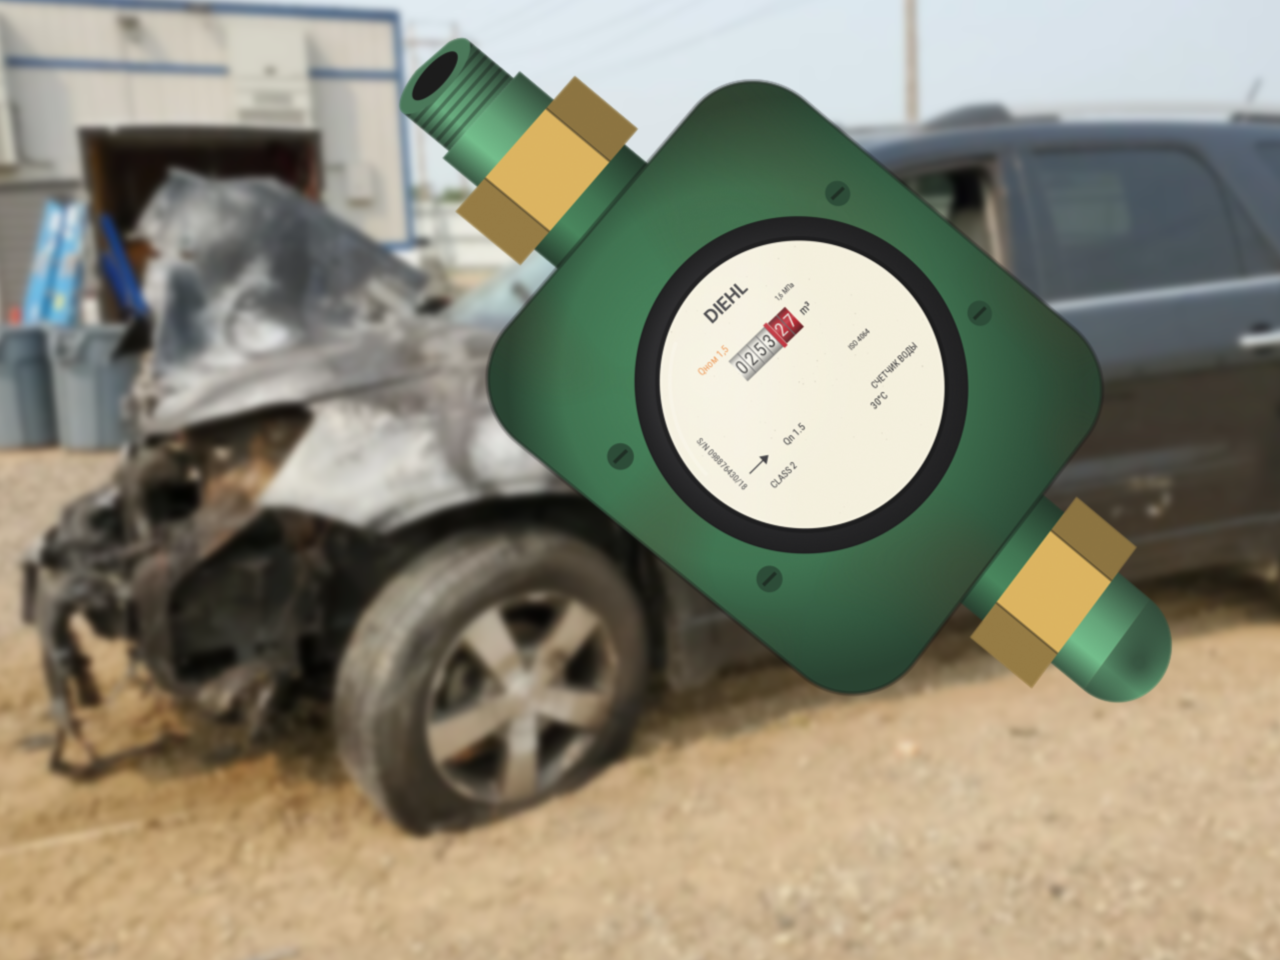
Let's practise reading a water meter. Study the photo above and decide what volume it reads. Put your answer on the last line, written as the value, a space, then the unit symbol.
253.27 m³
